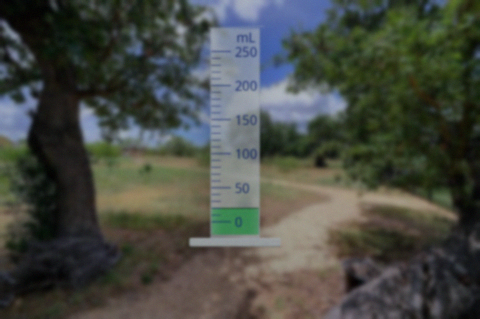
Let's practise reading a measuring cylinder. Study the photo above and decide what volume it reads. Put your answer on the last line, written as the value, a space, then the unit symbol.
20 mL
